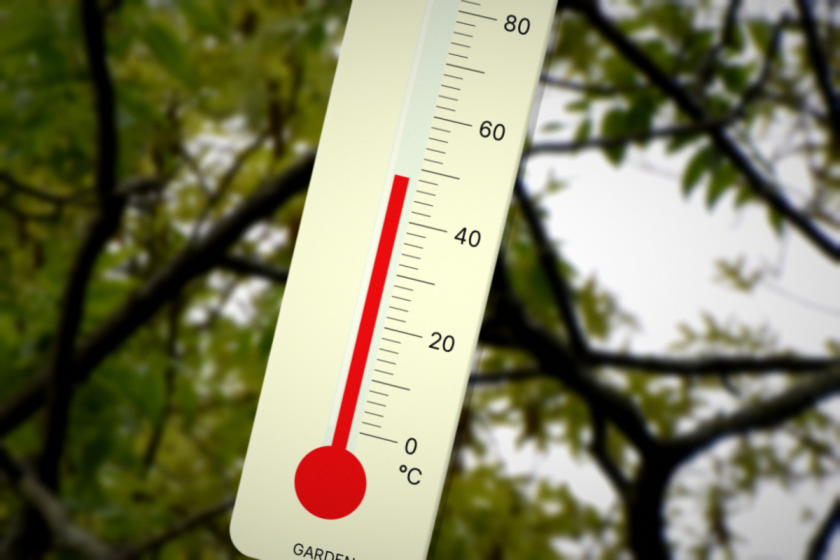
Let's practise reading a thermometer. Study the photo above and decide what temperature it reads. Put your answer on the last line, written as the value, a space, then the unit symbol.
48 °C
